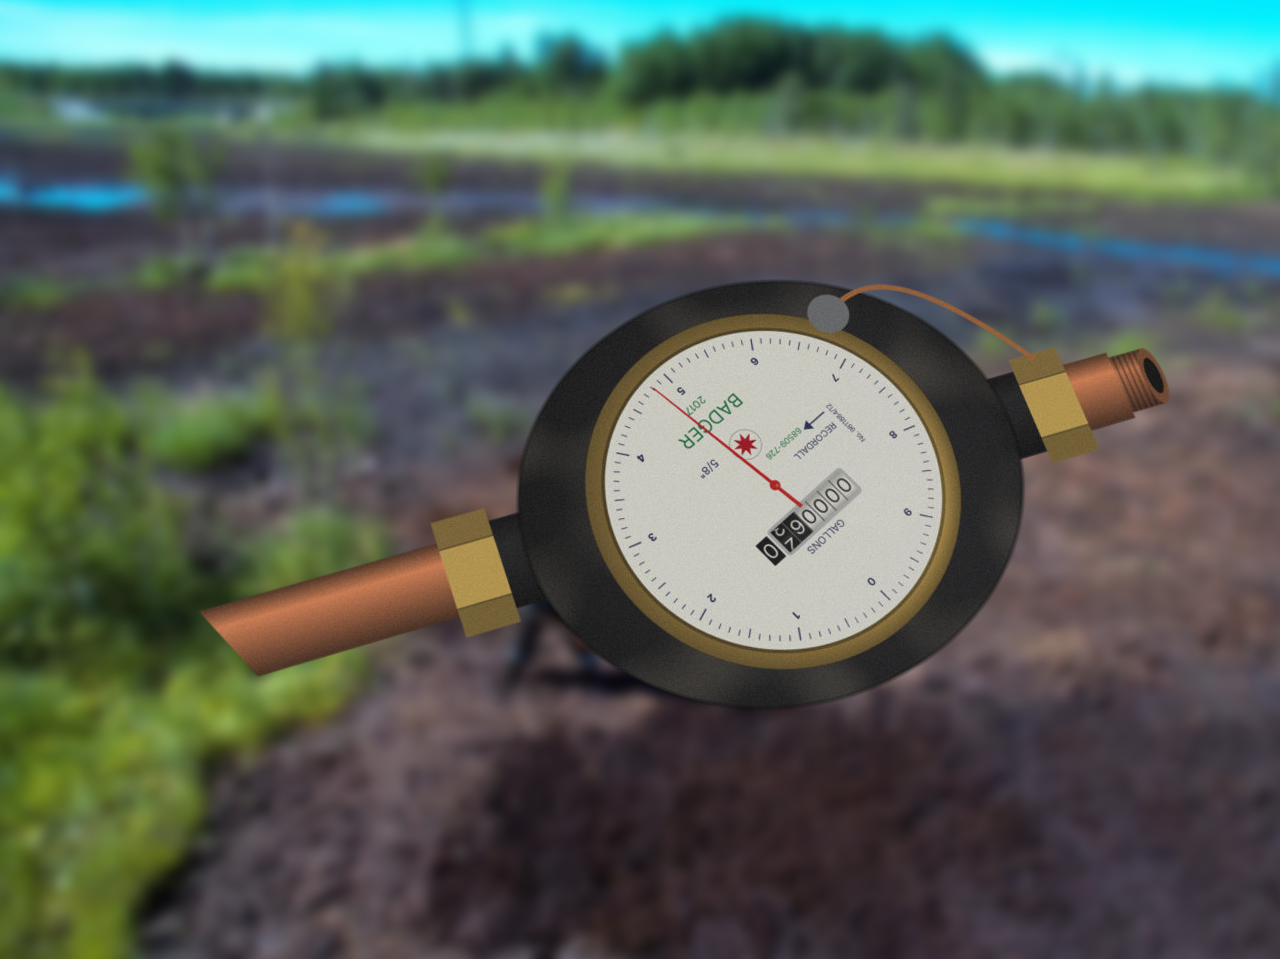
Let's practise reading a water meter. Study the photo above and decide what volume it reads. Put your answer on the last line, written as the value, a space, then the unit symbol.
624.8 gal
